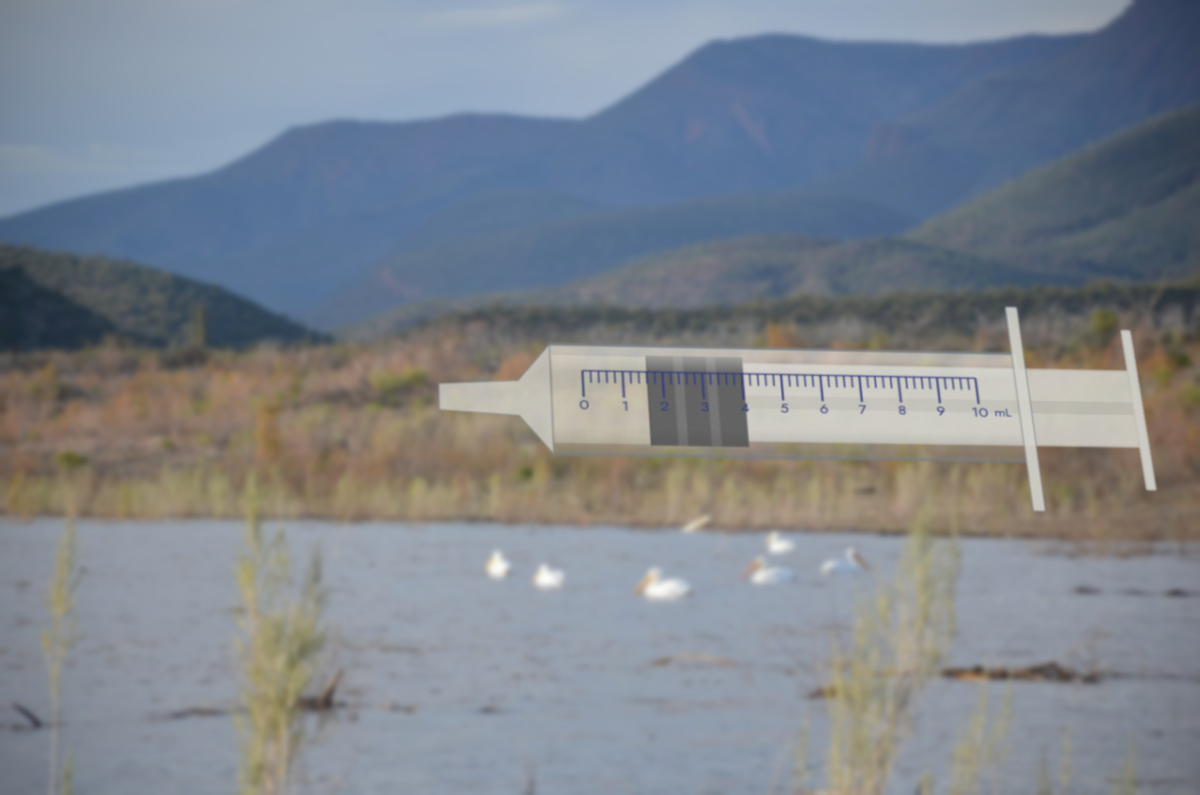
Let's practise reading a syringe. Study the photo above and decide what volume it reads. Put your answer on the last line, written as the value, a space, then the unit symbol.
1.6 mL
